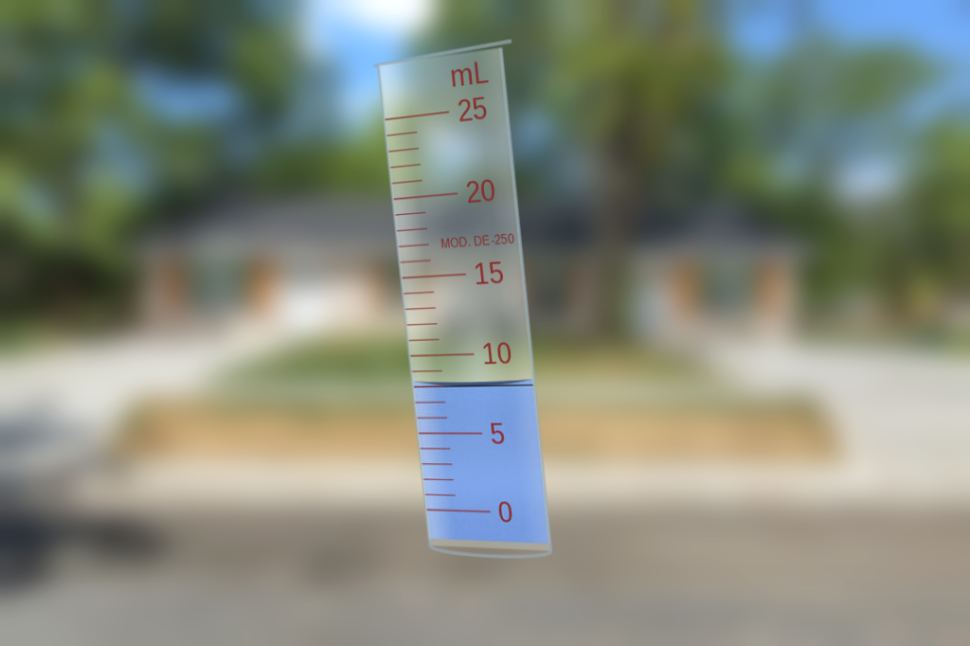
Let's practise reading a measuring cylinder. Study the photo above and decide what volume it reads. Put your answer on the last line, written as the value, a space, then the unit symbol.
8 mL
